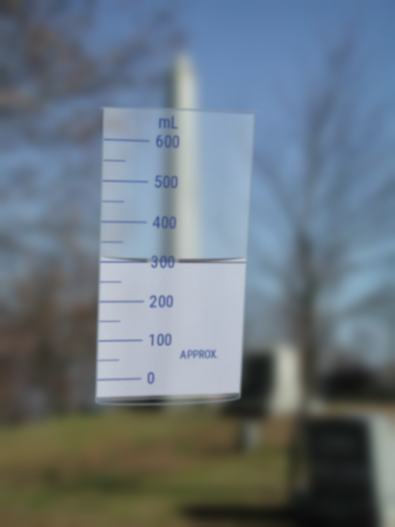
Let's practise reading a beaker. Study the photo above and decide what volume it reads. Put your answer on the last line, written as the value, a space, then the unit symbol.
300 mL
